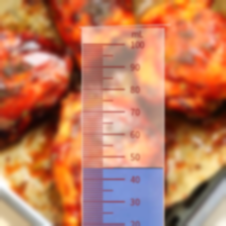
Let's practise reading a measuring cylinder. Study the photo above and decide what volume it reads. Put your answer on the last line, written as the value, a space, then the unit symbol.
45 mL
